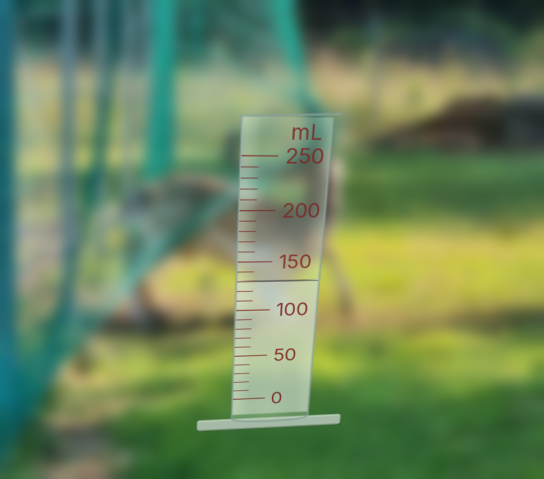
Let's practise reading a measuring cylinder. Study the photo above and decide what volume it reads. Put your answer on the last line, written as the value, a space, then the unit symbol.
130 mL
